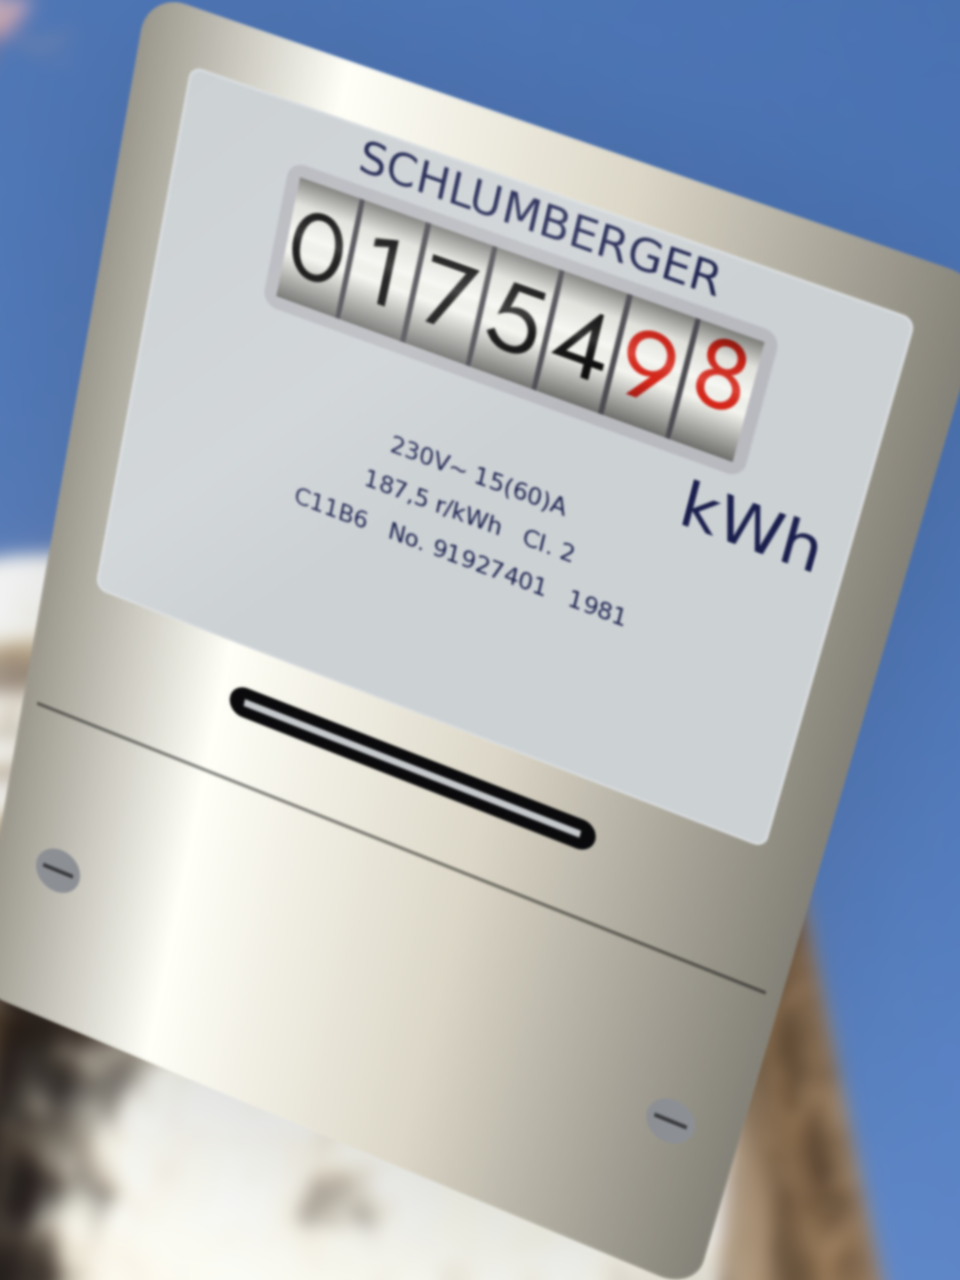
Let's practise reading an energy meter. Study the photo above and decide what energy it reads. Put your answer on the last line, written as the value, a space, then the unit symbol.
1754.98 kWh
